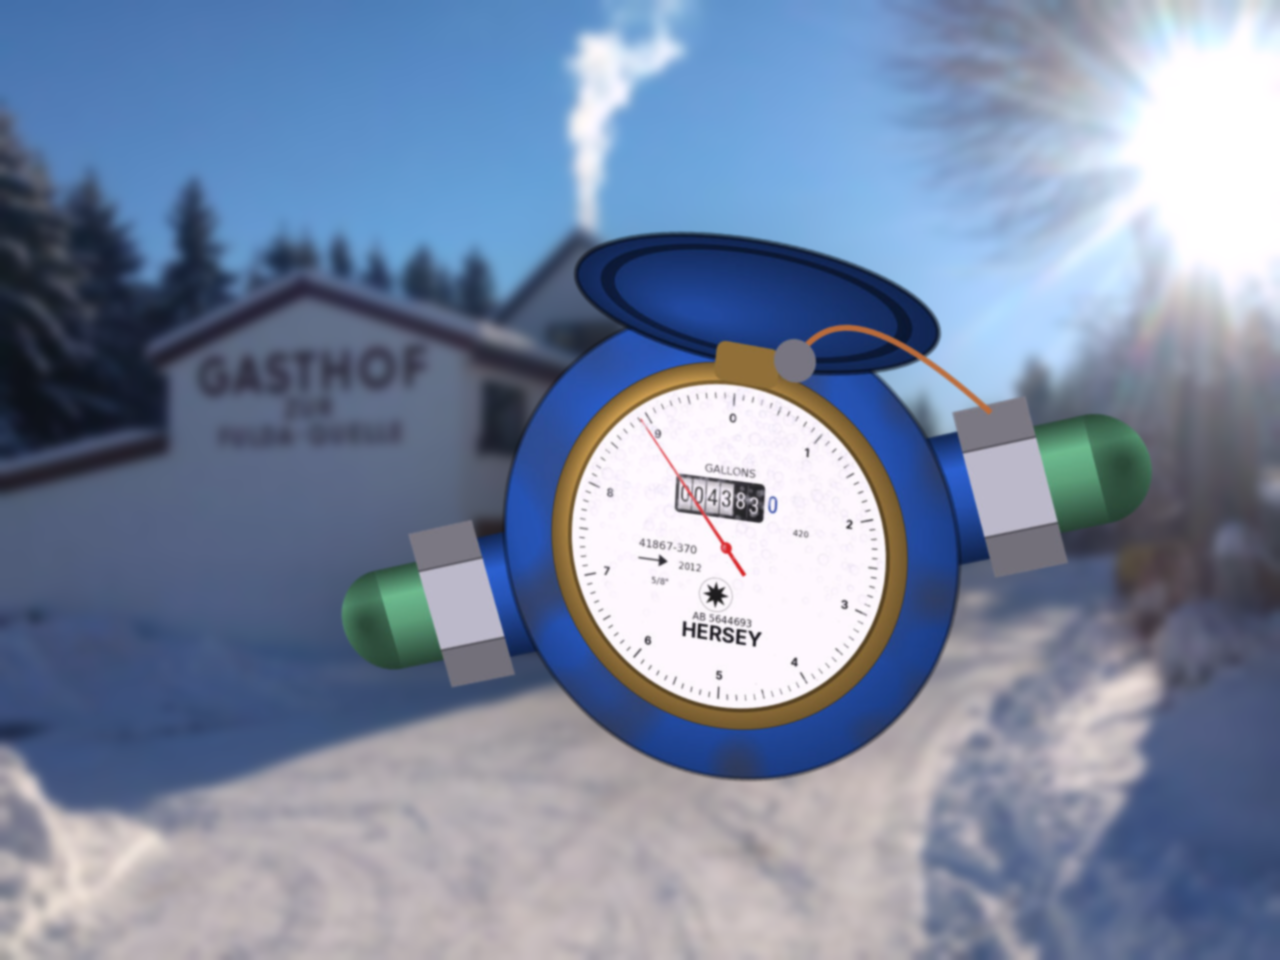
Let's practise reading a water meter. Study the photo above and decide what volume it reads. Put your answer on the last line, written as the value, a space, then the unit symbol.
43828.9 gal
